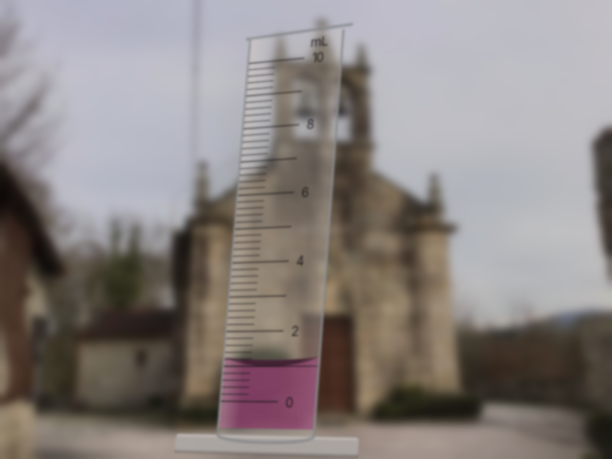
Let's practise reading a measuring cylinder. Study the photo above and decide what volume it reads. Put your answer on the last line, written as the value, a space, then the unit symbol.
1 mL
